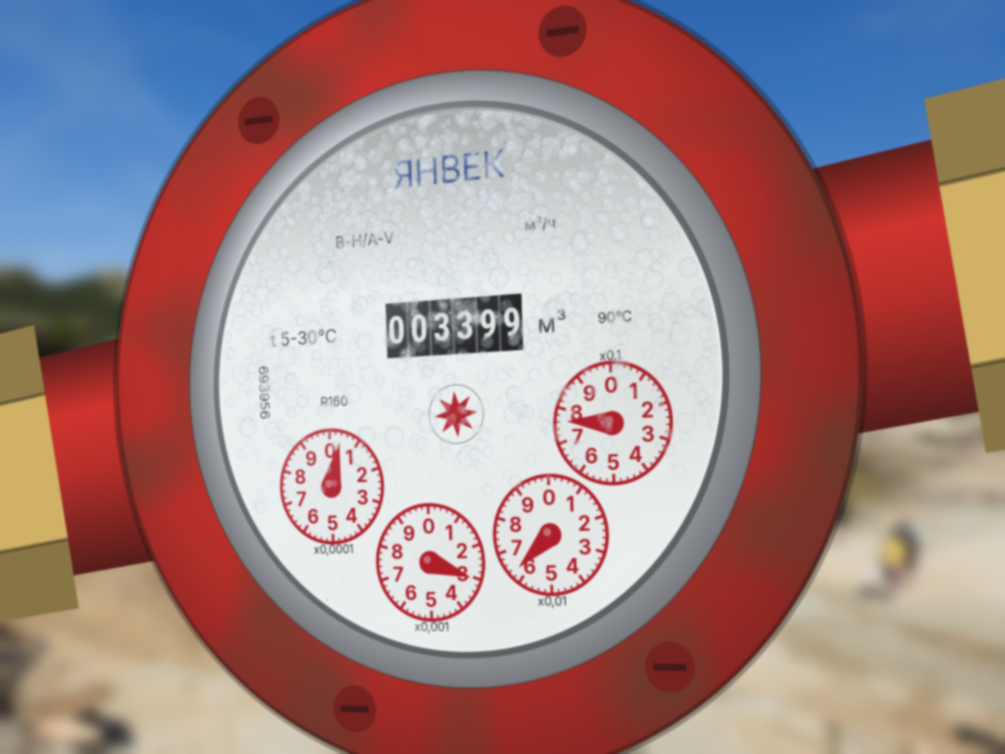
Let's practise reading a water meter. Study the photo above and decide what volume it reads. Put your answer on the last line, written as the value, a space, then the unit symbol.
3399.7630 m³
